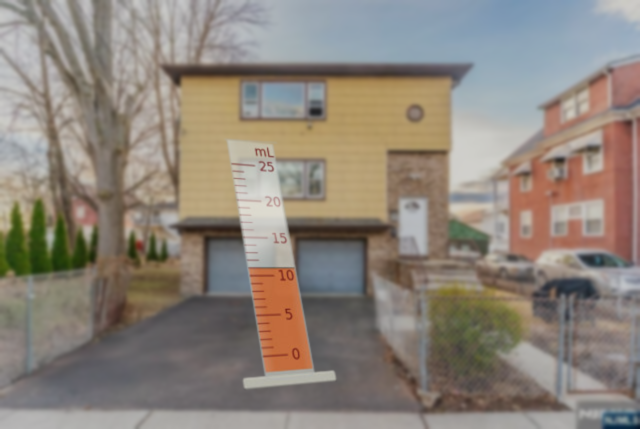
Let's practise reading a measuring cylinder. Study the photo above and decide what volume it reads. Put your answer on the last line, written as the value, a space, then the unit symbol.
11 mL
